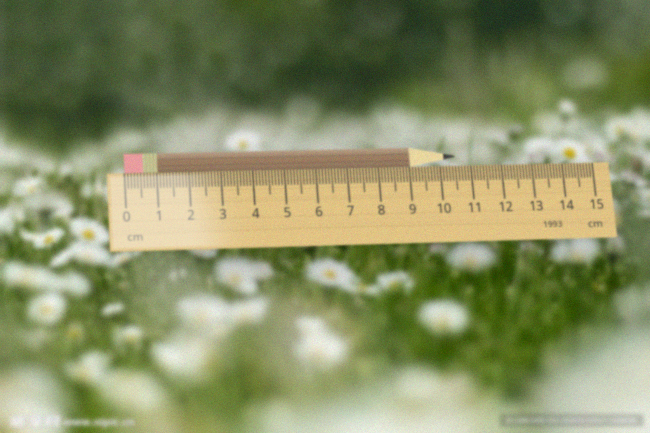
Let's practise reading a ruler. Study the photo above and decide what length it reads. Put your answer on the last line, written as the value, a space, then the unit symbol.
10.5 cm
